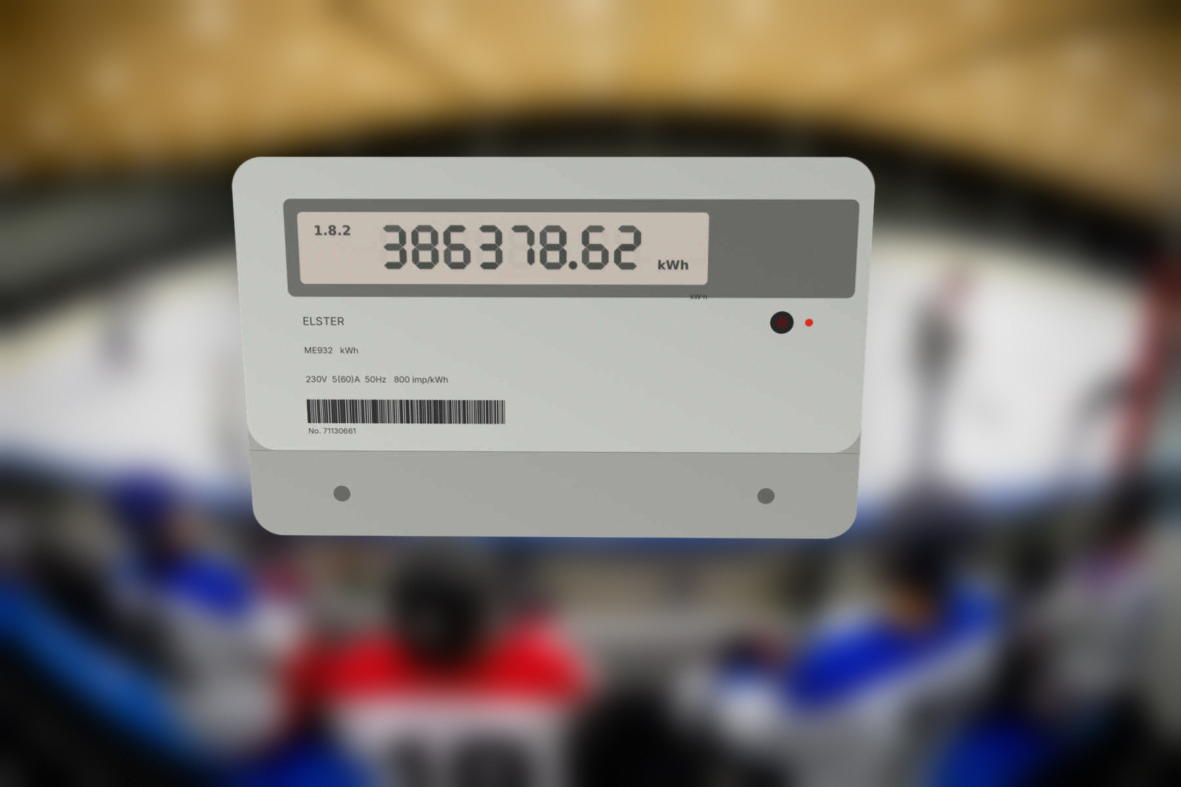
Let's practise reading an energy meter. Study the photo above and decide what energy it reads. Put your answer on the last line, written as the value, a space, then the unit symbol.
386378.62 kWh
